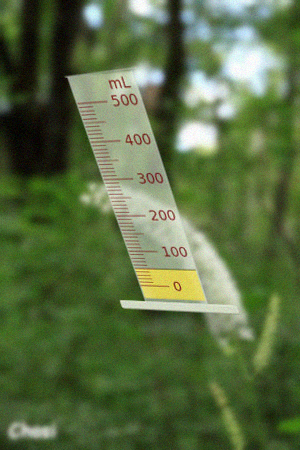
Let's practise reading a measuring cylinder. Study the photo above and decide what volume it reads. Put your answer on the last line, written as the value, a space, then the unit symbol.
50 mL
